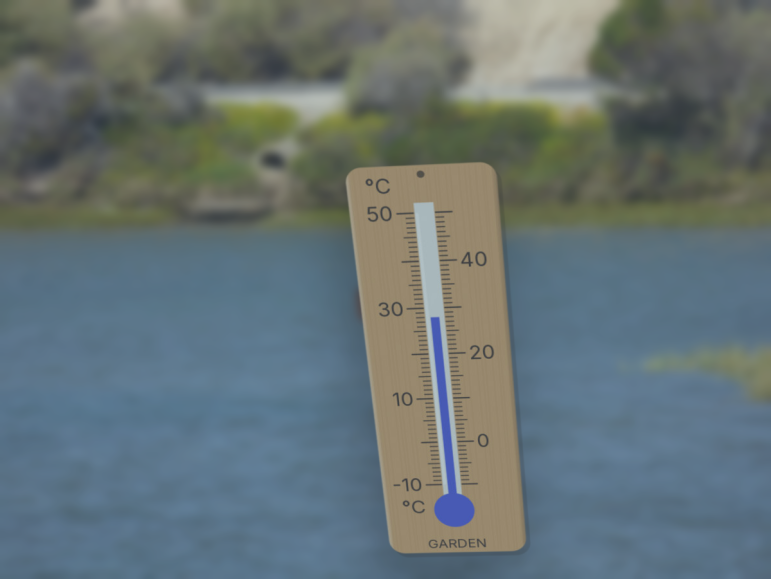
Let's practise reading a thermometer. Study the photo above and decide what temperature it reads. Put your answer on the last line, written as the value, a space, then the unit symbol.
28 °C
